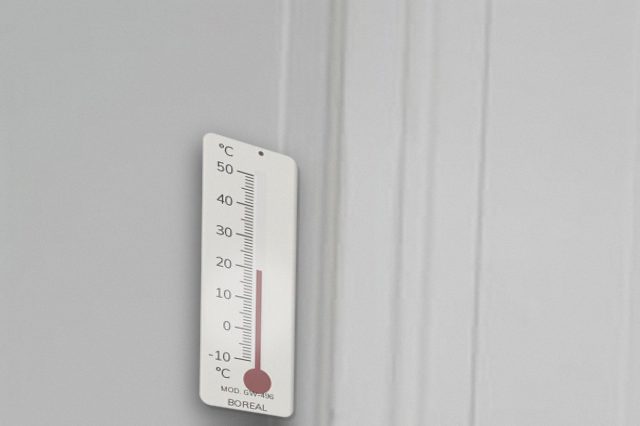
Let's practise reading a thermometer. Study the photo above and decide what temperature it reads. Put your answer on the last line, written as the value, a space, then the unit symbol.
20 °C
